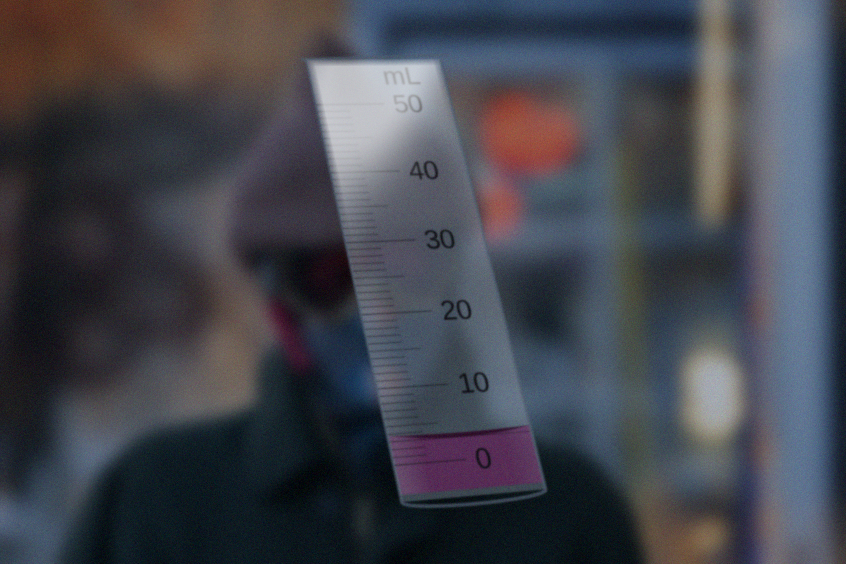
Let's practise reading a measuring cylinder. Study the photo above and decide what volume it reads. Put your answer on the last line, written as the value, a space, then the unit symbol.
3 mL
